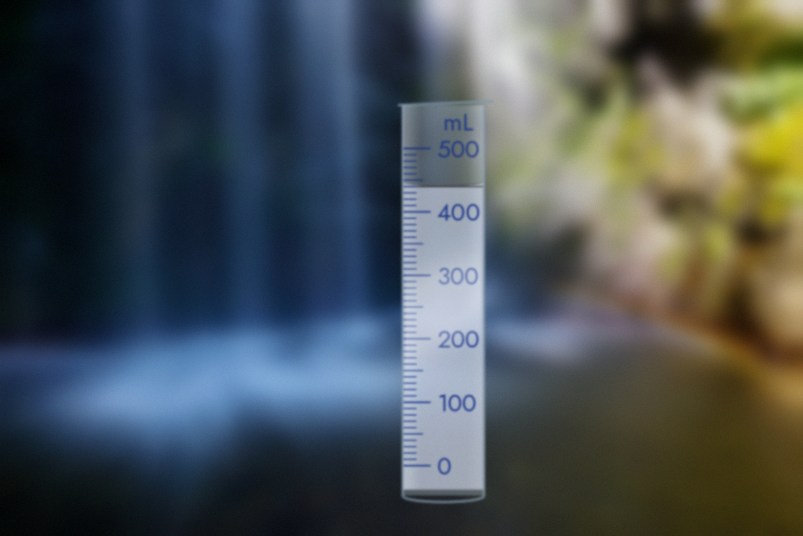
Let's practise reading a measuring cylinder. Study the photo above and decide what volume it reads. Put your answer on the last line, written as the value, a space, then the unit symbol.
440 mL
